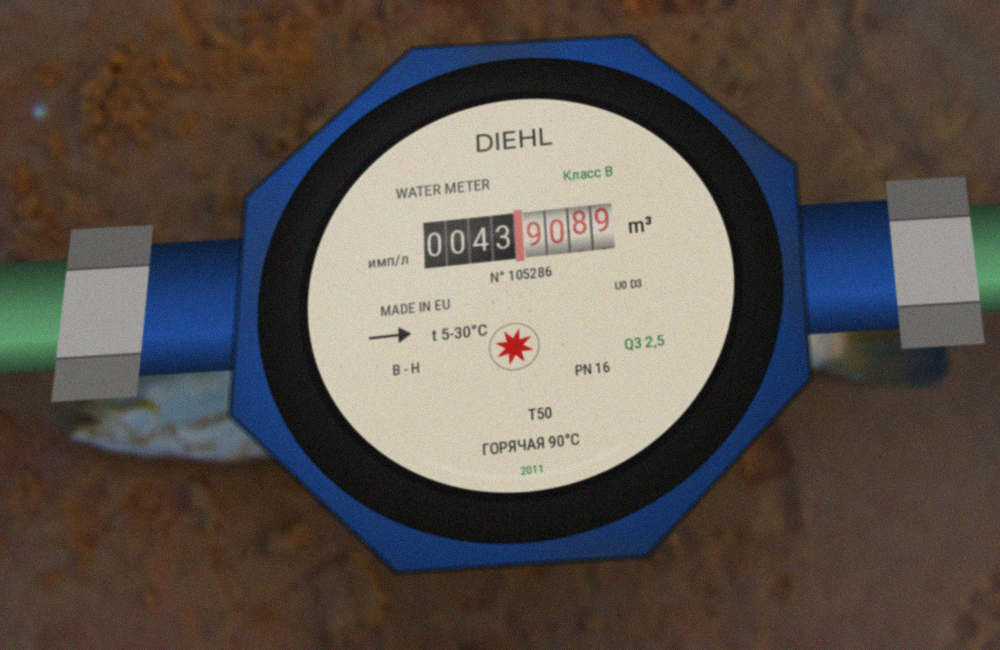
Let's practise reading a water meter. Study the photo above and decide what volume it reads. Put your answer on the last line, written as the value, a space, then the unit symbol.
43.9089 m³
